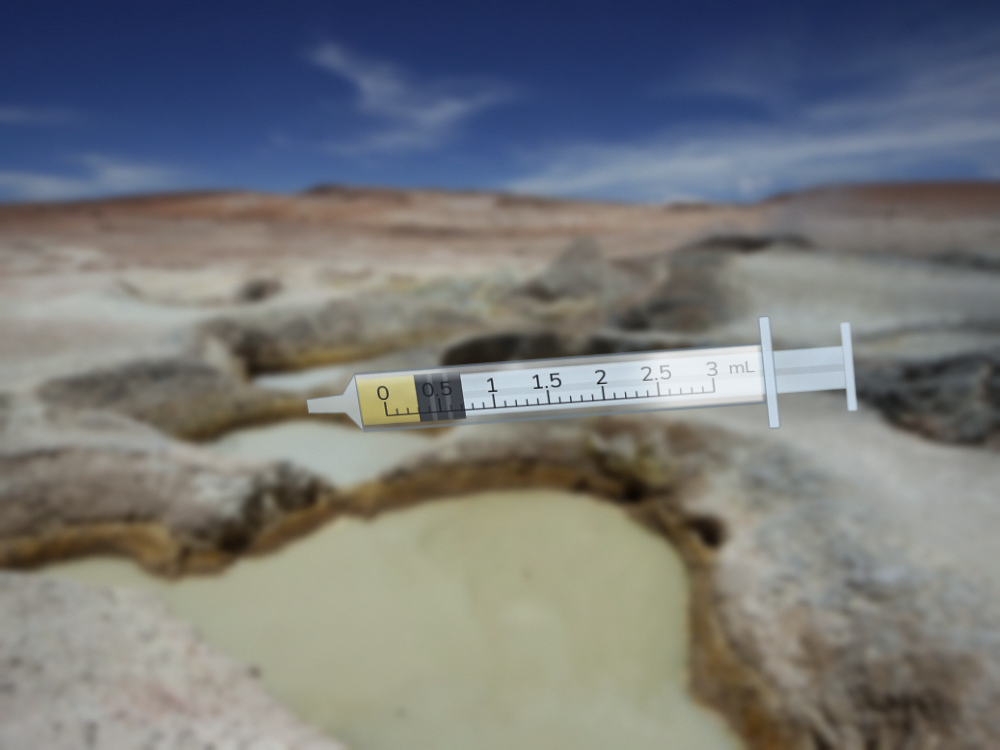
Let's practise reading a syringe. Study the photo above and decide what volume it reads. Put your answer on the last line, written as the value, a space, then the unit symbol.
0.3 mL
